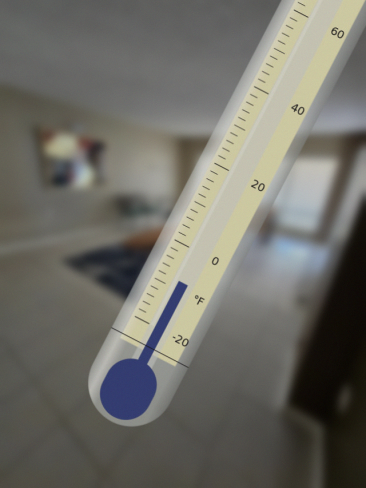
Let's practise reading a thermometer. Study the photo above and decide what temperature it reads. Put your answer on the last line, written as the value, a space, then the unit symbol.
-8 °F
